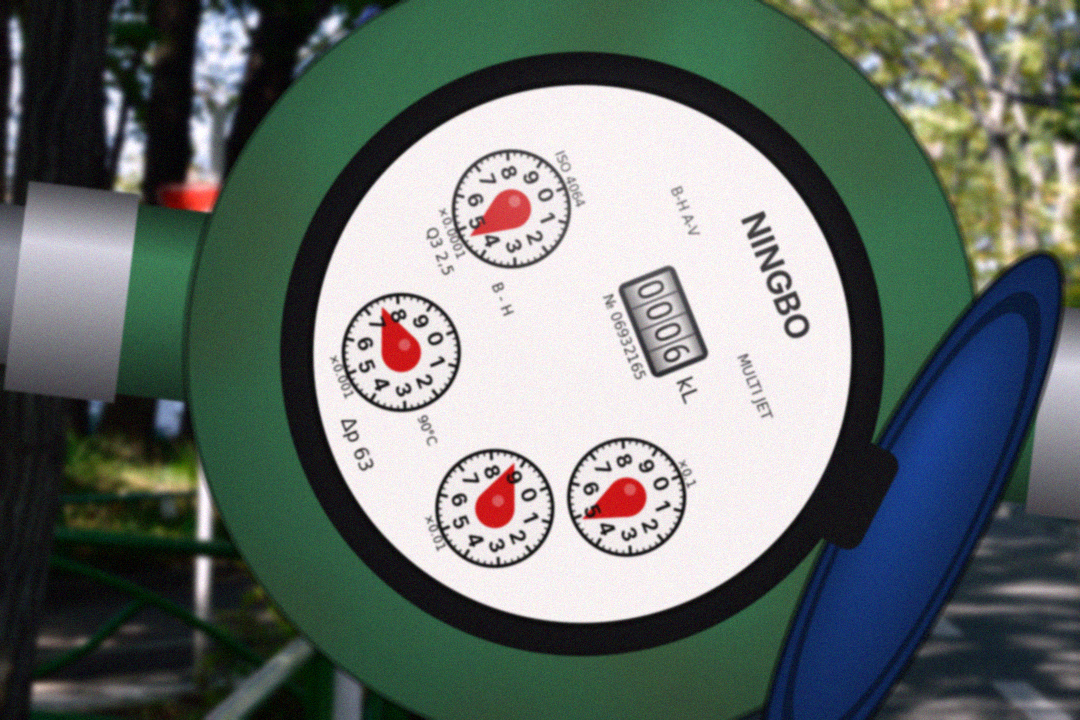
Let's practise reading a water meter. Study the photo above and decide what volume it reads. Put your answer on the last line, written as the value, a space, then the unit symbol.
6.4874 kL
